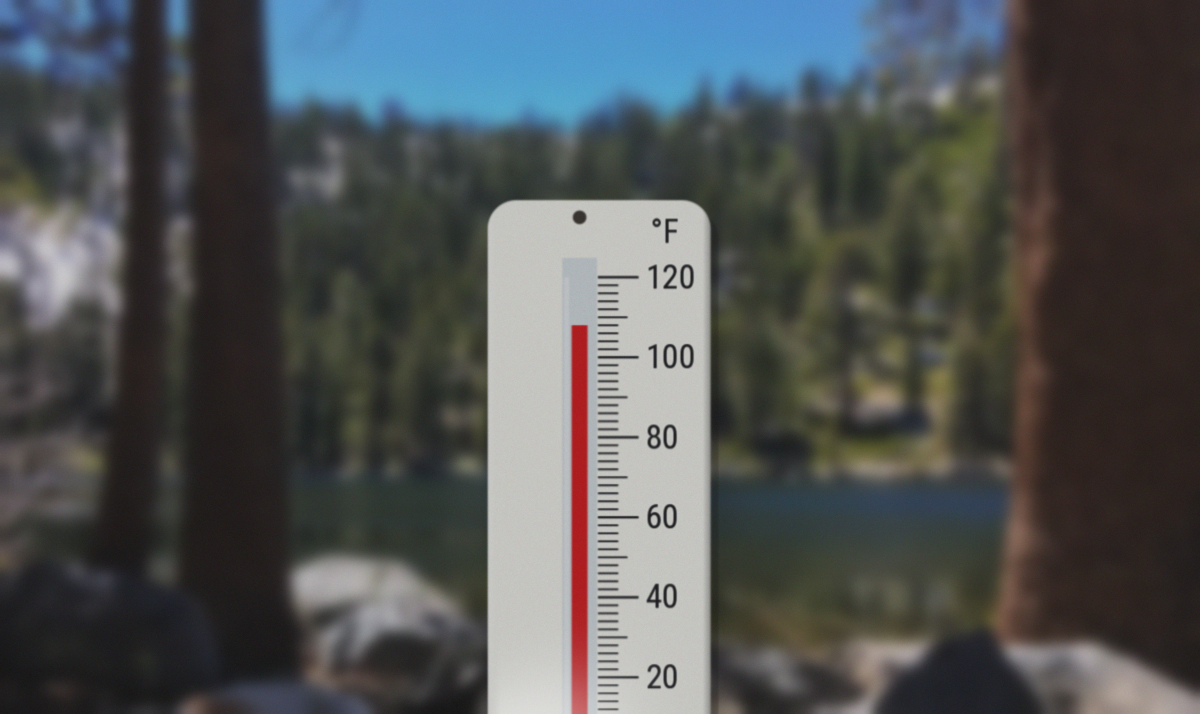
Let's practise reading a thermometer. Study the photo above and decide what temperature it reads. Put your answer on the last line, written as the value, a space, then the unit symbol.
108 °F
